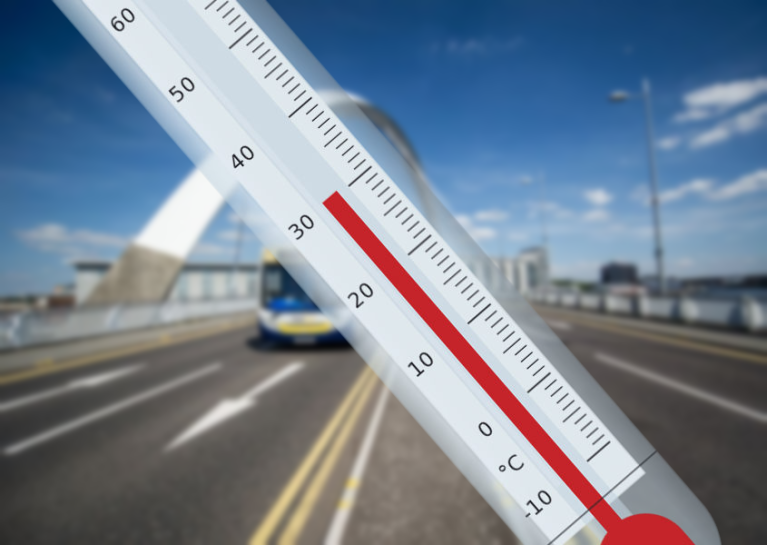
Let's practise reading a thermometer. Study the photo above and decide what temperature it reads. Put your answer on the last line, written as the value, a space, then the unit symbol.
30.5 °C
